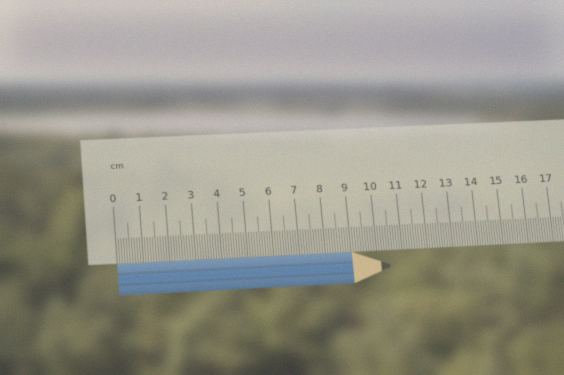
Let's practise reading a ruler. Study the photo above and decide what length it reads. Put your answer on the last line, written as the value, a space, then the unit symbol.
10.5 cm
